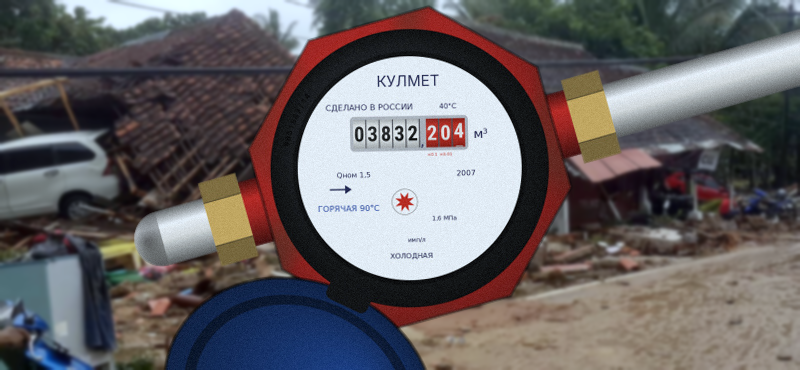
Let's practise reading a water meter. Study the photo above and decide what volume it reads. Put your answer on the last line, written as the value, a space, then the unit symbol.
3832.204 m³
